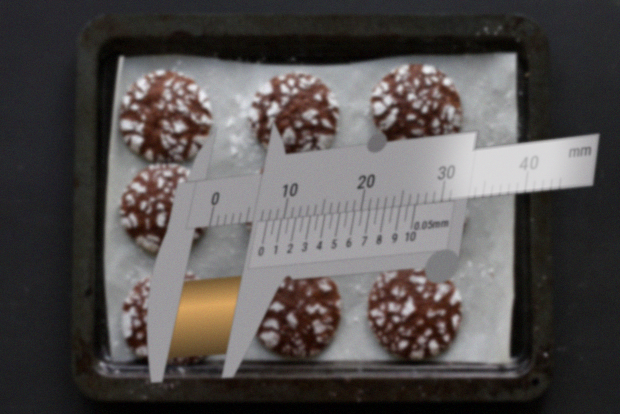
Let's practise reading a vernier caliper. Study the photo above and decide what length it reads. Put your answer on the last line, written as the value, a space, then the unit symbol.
7.8 mm
